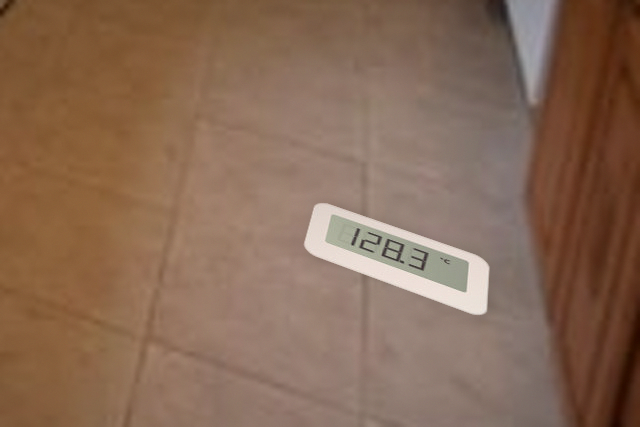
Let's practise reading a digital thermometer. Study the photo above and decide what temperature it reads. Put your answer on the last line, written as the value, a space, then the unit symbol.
128.3 °C
